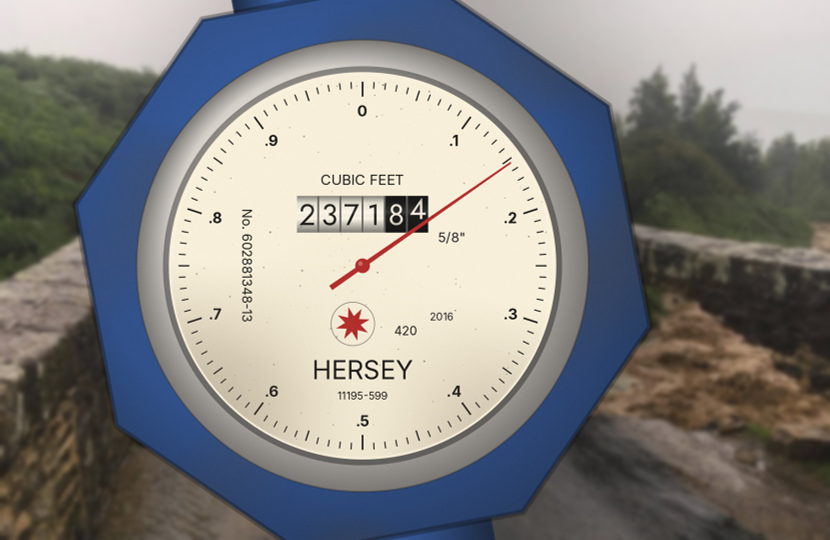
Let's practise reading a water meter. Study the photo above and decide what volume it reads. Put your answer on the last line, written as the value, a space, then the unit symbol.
237184.15 ft³
